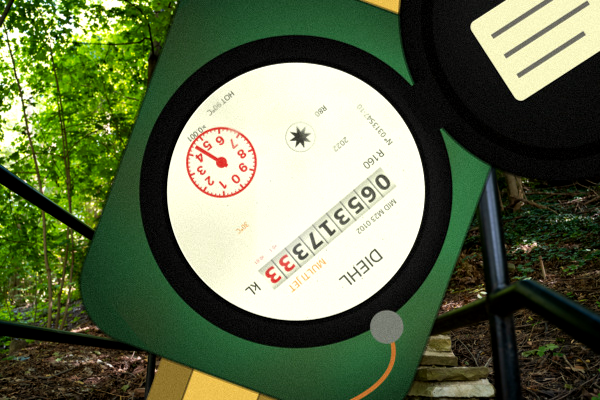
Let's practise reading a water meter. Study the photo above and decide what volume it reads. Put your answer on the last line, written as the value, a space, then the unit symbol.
653173.334 kL
